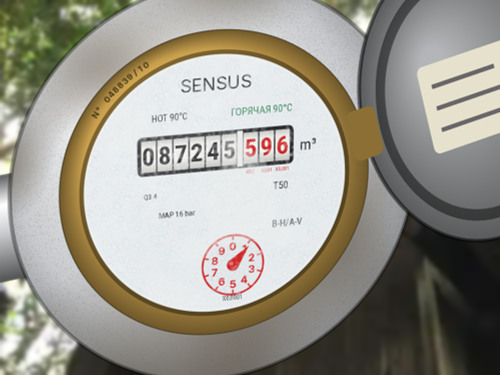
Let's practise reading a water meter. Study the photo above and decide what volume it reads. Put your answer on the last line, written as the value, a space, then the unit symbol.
87245.5961 m³
